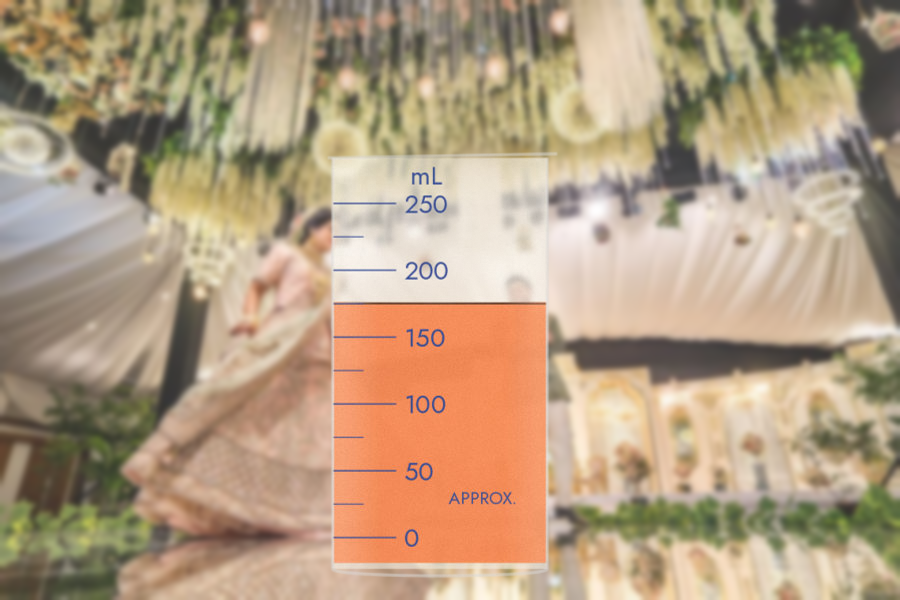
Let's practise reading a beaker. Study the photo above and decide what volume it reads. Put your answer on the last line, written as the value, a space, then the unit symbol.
175 mL
